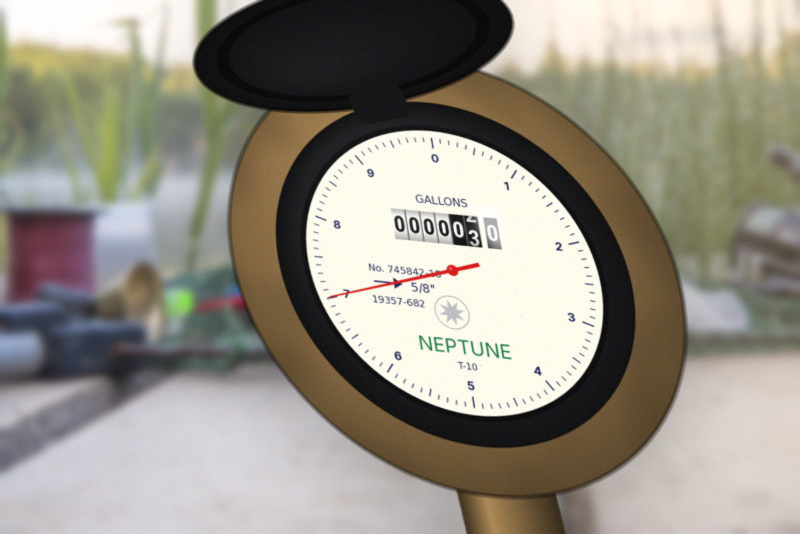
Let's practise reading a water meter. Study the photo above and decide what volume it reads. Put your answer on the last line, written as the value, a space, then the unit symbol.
27.0 gal
